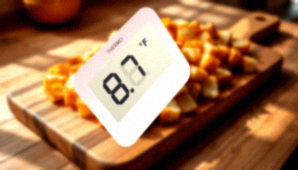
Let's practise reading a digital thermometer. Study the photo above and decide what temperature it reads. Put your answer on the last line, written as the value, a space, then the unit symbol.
8.7 °F
